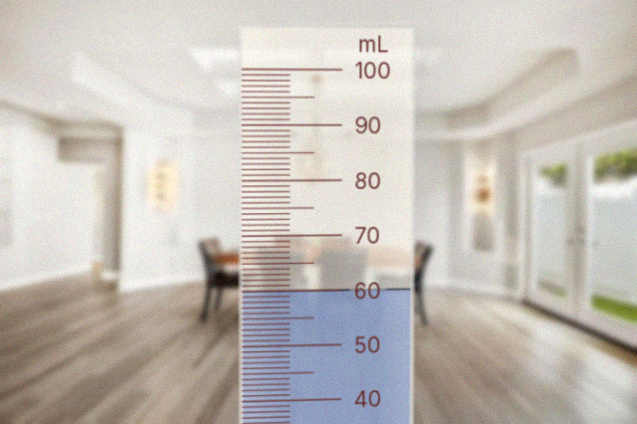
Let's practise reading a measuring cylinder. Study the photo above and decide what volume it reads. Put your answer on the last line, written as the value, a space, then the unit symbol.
60 mL
